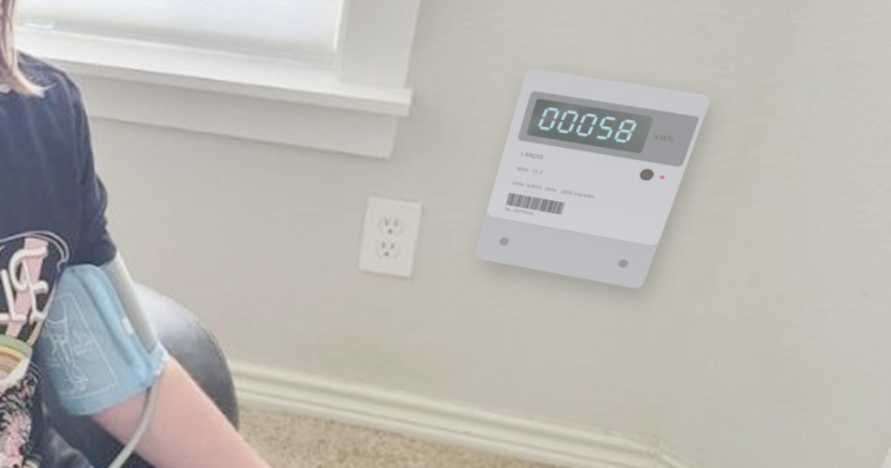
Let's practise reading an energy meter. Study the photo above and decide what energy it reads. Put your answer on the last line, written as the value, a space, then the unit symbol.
58 kWh
